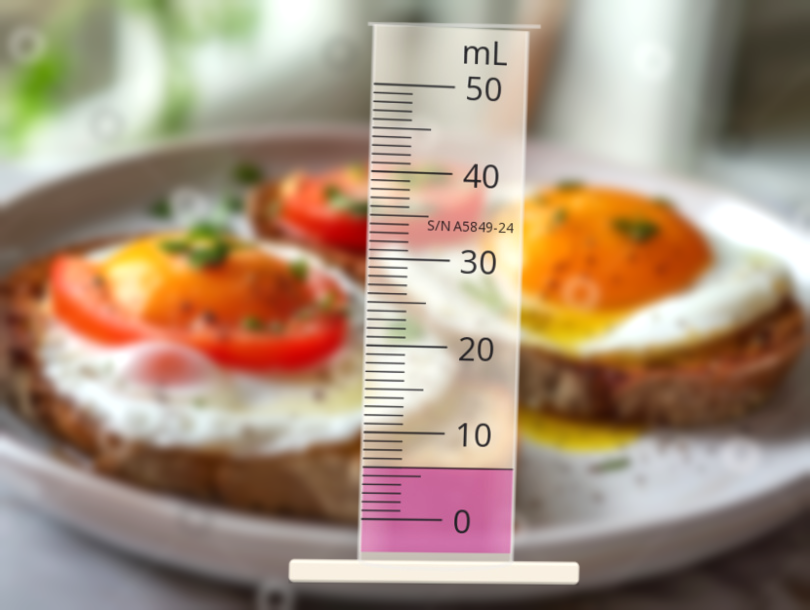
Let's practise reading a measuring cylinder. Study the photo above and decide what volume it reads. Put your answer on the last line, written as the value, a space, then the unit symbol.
6 mL
